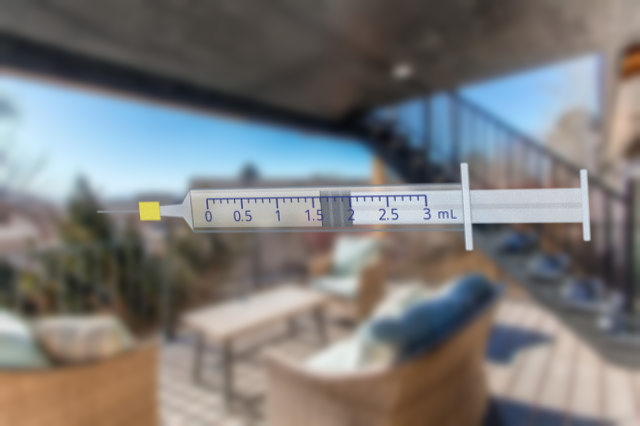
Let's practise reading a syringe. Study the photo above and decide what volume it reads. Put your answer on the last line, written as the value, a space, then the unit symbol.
1.6 mL
